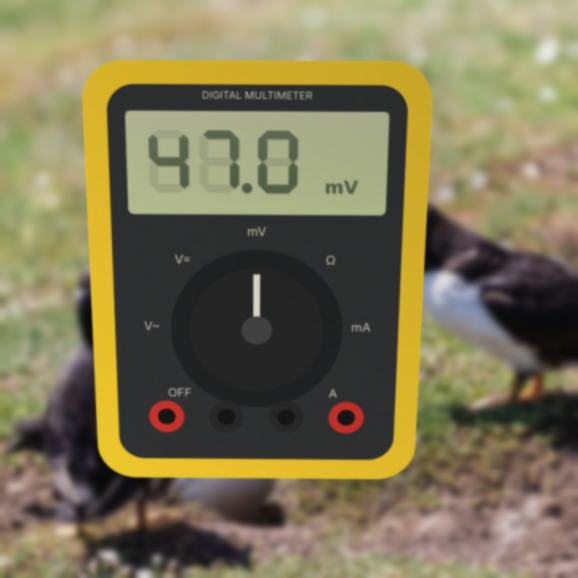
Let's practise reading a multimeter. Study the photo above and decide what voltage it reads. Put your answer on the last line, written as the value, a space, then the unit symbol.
47.0 mV
